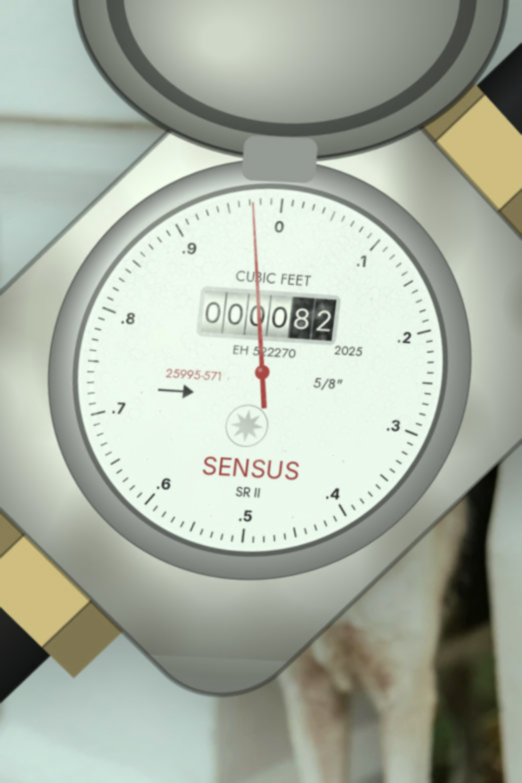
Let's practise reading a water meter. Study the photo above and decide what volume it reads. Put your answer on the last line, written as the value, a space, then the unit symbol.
81.97 ft³
